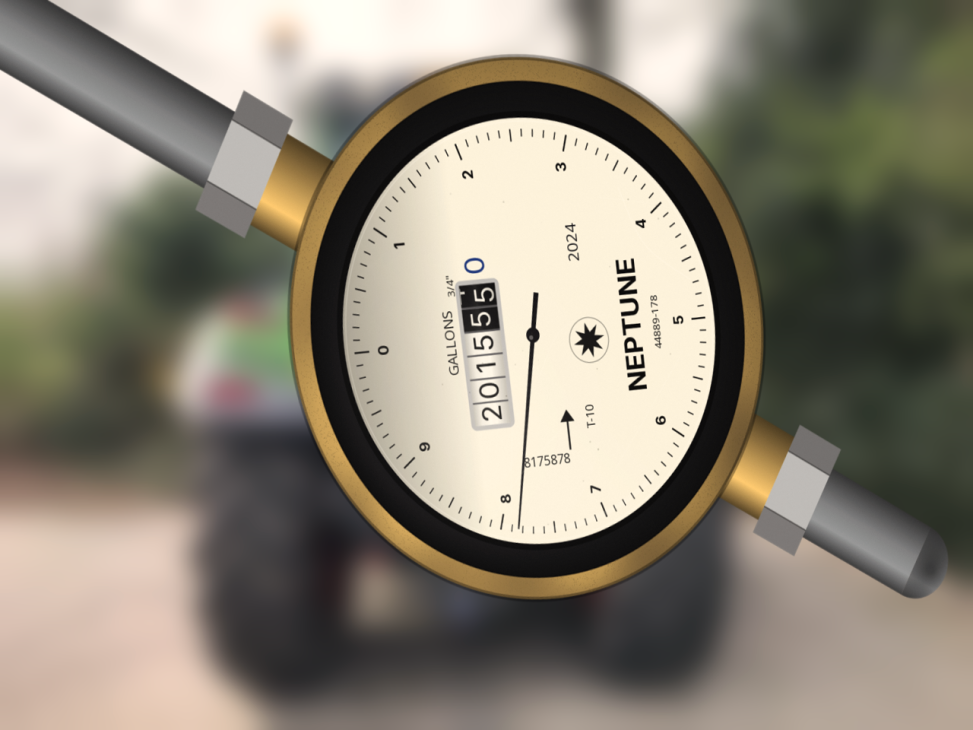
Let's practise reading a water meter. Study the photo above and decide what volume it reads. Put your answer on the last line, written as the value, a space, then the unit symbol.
2015547.8 gal
